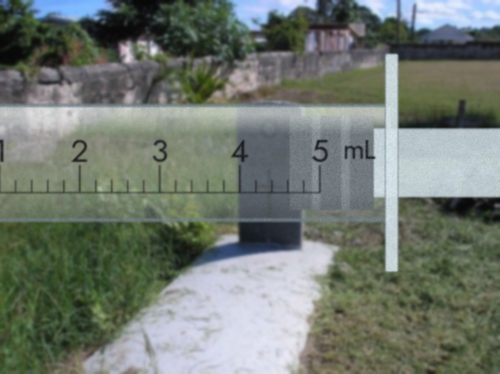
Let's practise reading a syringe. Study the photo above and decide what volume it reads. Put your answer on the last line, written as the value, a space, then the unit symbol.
4.6 mL
